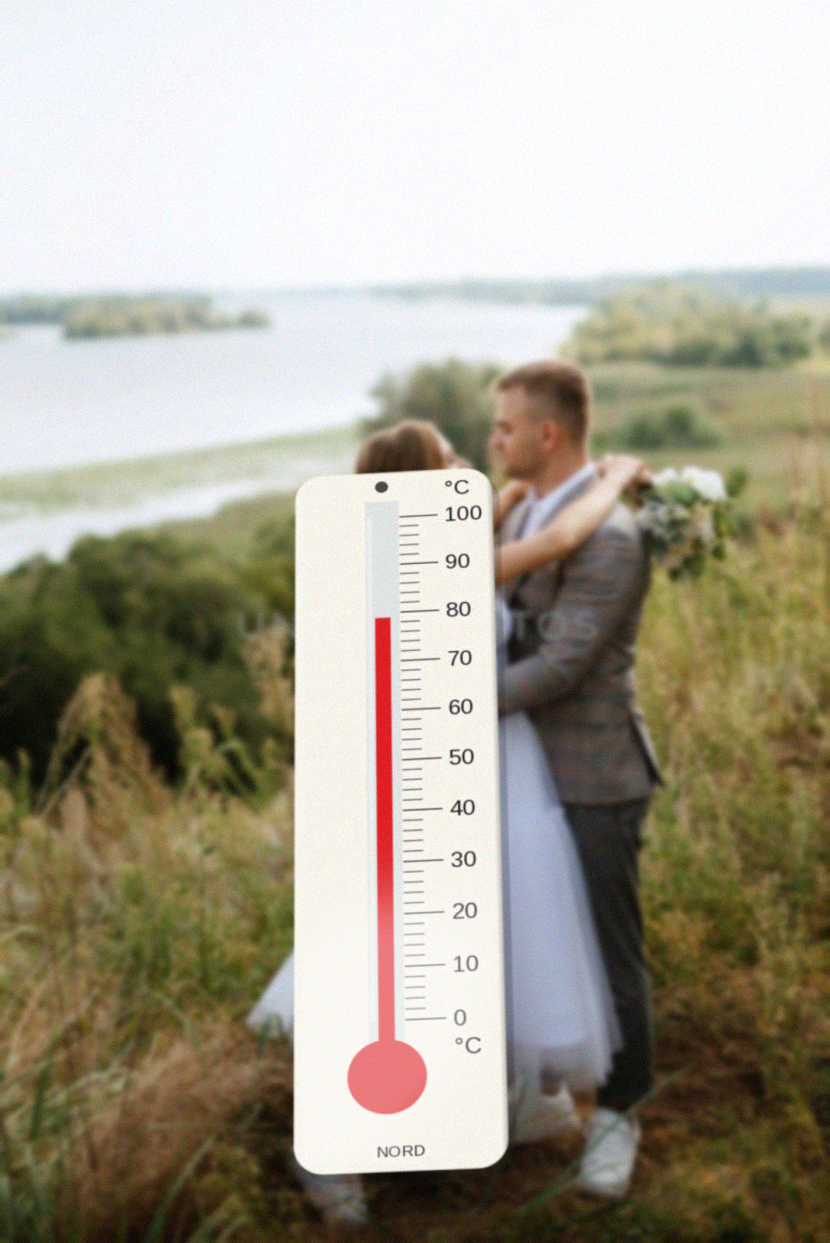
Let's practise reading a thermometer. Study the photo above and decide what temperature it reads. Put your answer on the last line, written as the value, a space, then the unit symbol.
79 °C
